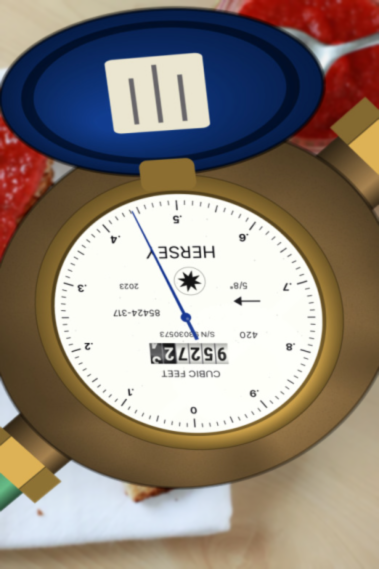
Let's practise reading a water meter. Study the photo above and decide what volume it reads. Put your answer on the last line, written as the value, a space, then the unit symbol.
952723.44 ft³
